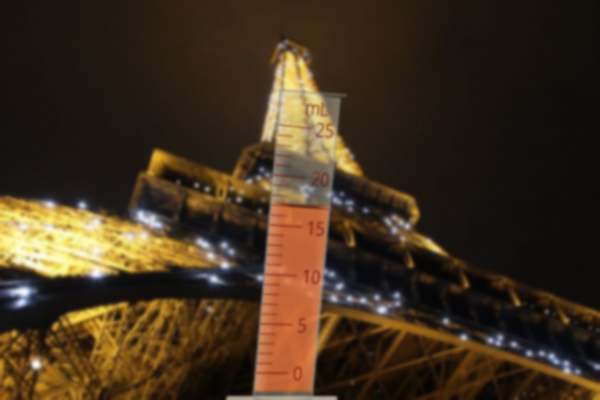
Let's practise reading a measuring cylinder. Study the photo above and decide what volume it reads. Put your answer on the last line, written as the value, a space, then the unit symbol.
17 mL
